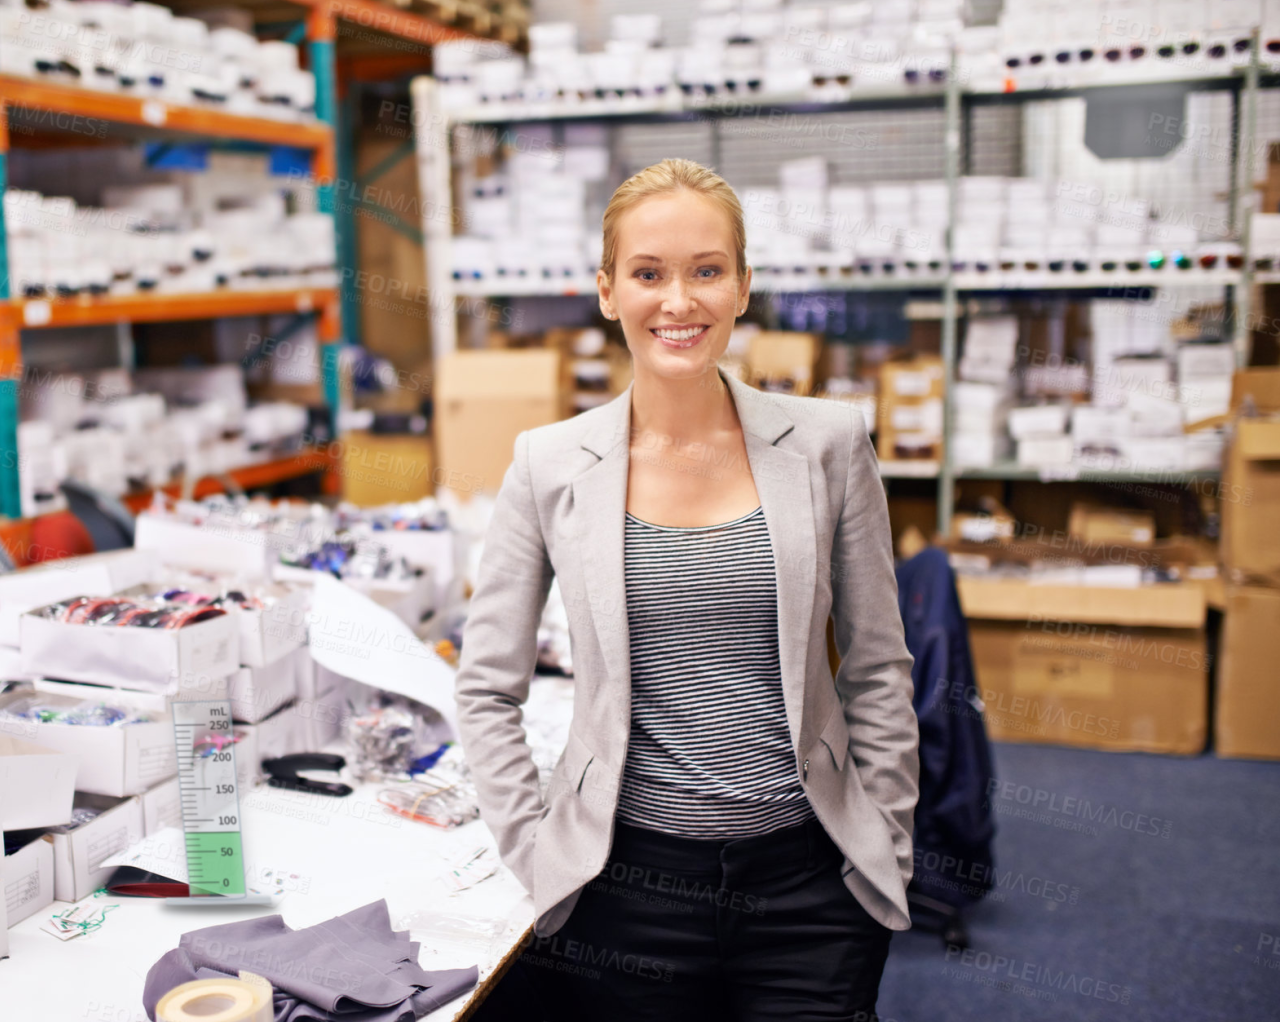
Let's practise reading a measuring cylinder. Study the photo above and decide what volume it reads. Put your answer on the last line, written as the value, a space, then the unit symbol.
80 mL
